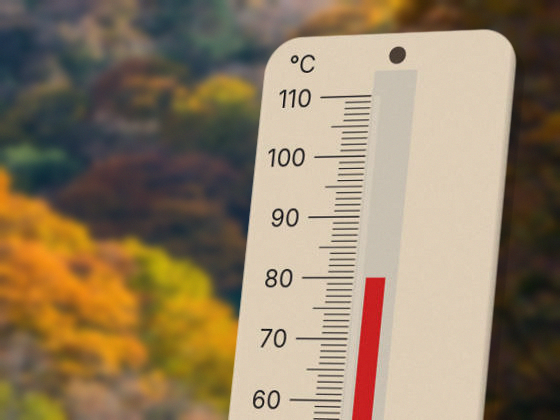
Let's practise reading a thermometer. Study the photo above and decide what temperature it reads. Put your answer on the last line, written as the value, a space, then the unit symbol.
80 °C
